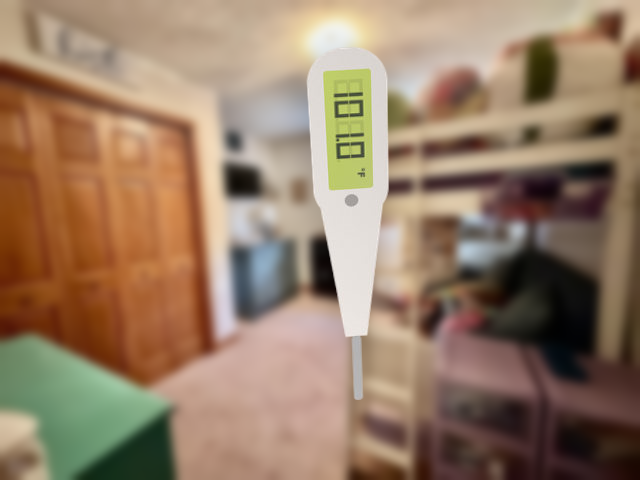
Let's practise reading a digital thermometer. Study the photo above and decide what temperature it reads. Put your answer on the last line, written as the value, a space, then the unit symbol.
101.0 °F
